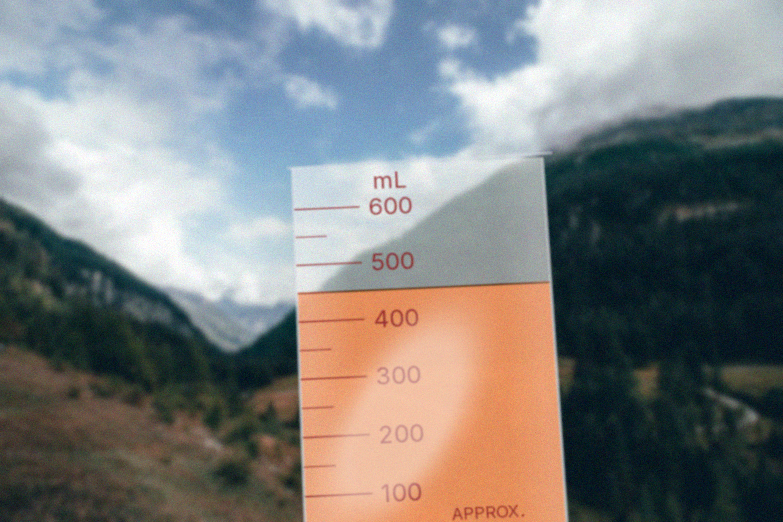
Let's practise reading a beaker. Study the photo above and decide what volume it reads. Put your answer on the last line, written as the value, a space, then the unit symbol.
450 mL
